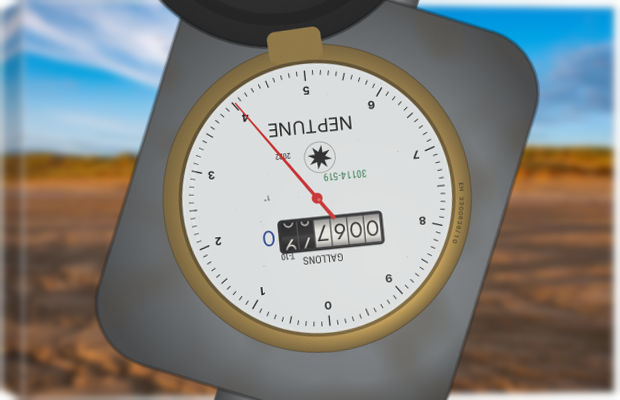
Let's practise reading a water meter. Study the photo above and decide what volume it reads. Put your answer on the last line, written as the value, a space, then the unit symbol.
67794.0 gal
